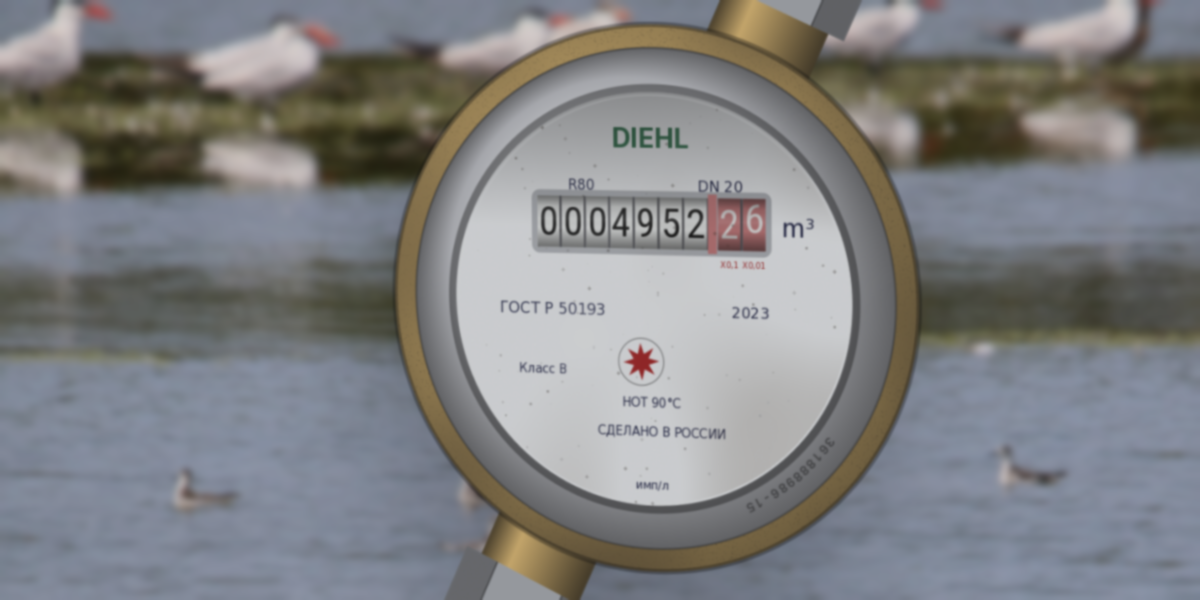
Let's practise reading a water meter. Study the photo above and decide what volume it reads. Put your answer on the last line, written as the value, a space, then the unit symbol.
4952.26 m³
